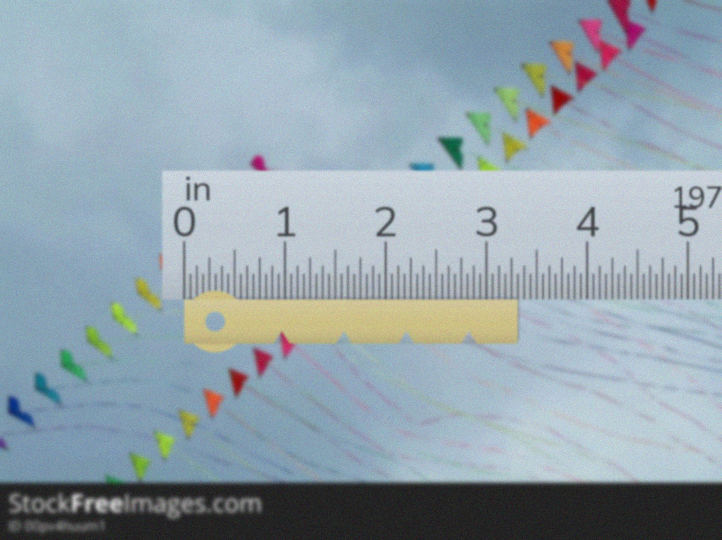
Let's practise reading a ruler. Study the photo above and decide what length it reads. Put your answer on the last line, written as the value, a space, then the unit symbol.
3.3125 in
